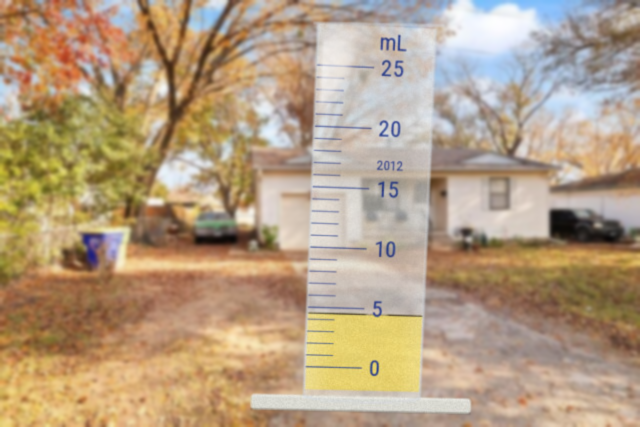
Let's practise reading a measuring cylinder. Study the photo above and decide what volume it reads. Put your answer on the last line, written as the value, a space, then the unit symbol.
4.5 mL
